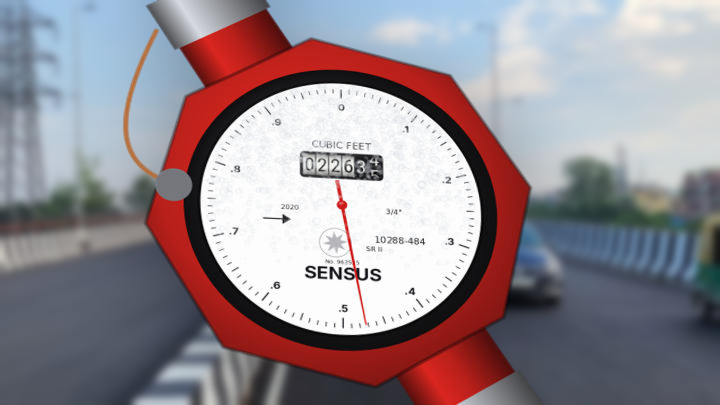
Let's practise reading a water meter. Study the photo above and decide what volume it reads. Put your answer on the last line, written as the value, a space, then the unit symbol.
22634.47 ft³
